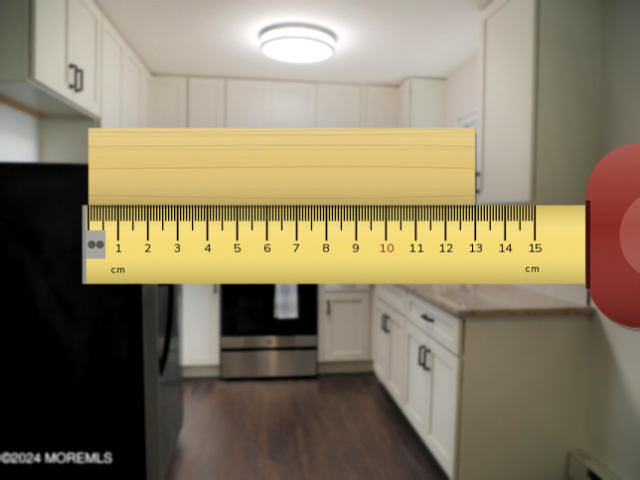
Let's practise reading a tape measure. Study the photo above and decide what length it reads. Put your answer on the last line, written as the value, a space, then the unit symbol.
13 cm
